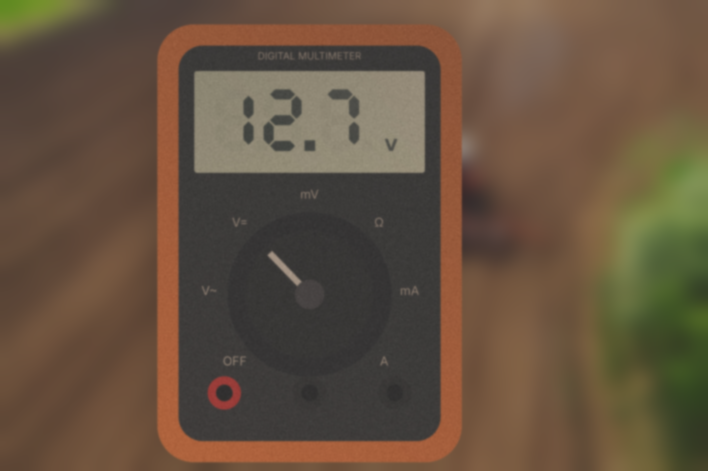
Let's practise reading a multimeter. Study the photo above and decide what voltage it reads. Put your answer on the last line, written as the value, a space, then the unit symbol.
12.7 V
